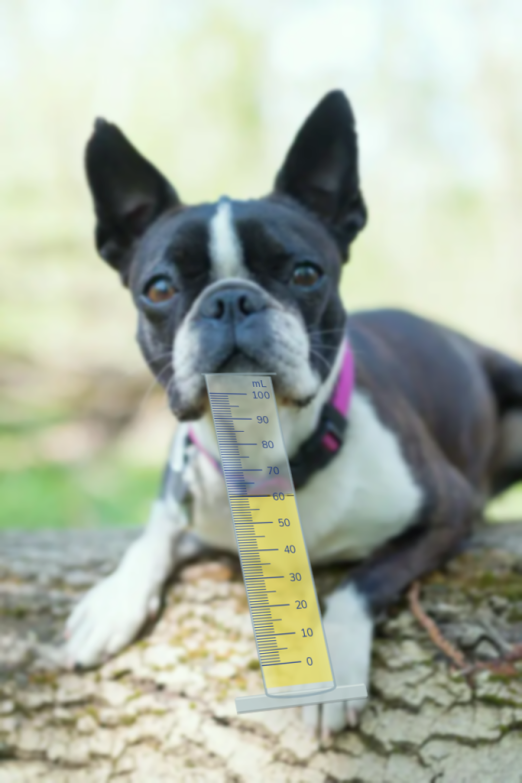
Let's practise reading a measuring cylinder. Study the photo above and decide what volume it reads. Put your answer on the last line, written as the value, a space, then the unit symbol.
60 mL
